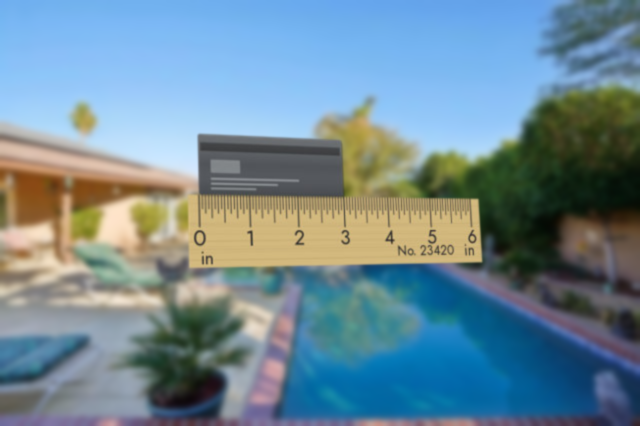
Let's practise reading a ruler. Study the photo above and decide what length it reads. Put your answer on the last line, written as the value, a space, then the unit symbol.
3 in
